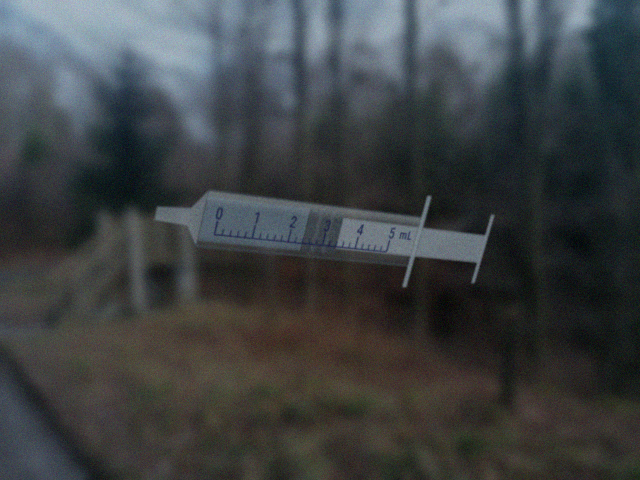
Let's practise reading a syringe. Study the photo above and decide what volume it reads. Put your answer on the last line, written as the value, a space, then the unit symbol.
2.4 mL
